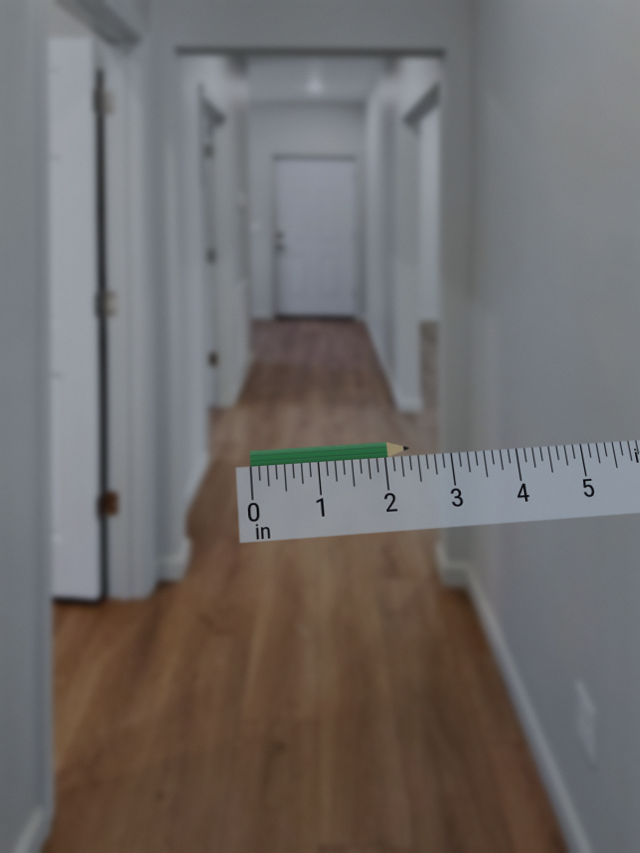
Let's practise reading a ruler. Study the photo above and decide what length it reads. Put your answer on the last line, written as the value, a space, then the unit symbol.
2.375 in
